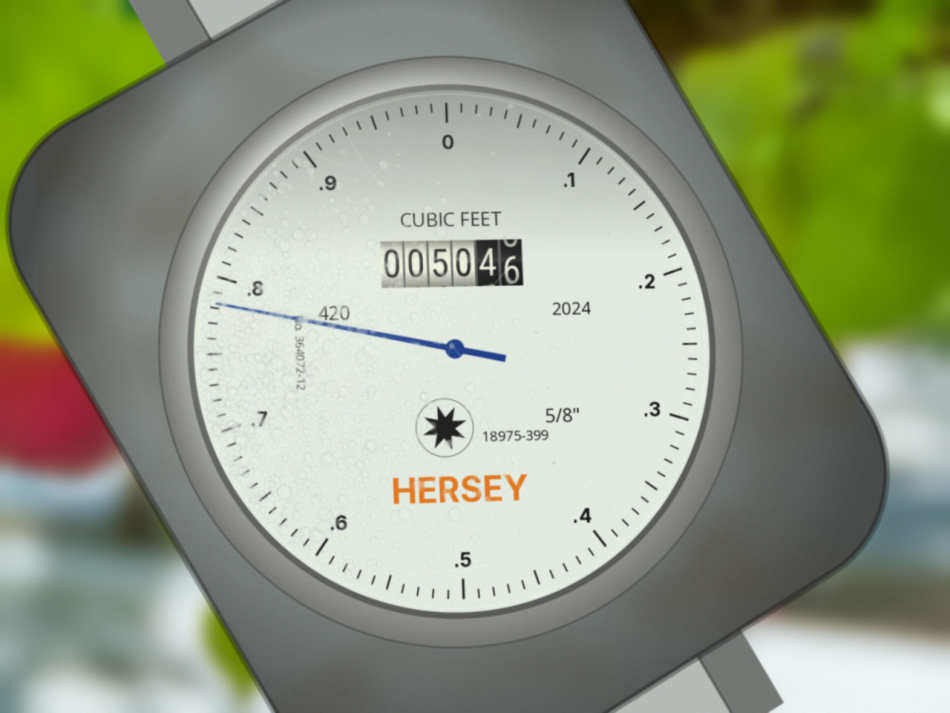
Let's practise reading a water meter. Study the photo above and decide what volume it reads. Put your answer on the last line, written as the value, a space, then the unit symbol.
5045.78 ft³
